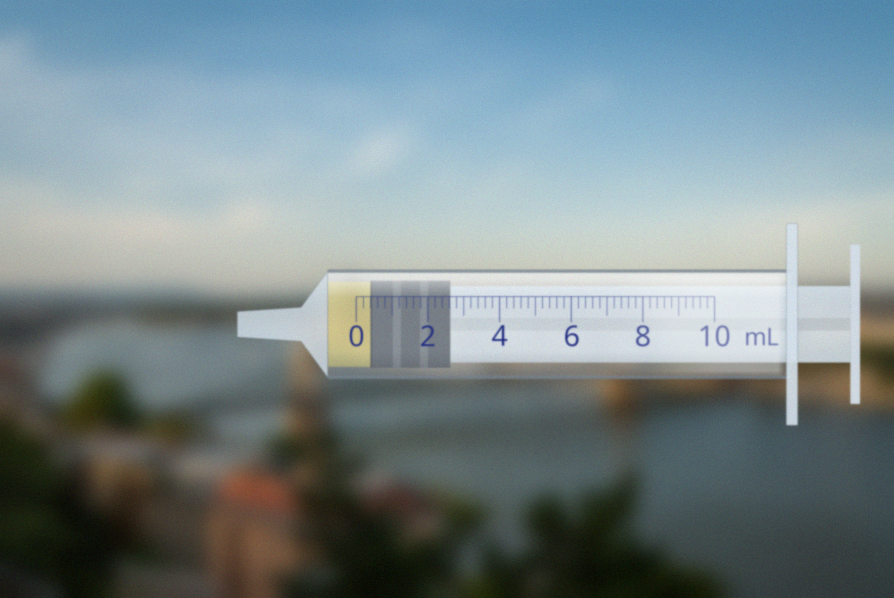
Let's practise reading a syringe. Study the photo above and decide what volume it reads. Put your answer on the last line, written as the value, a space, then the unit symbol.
0.4 mL
